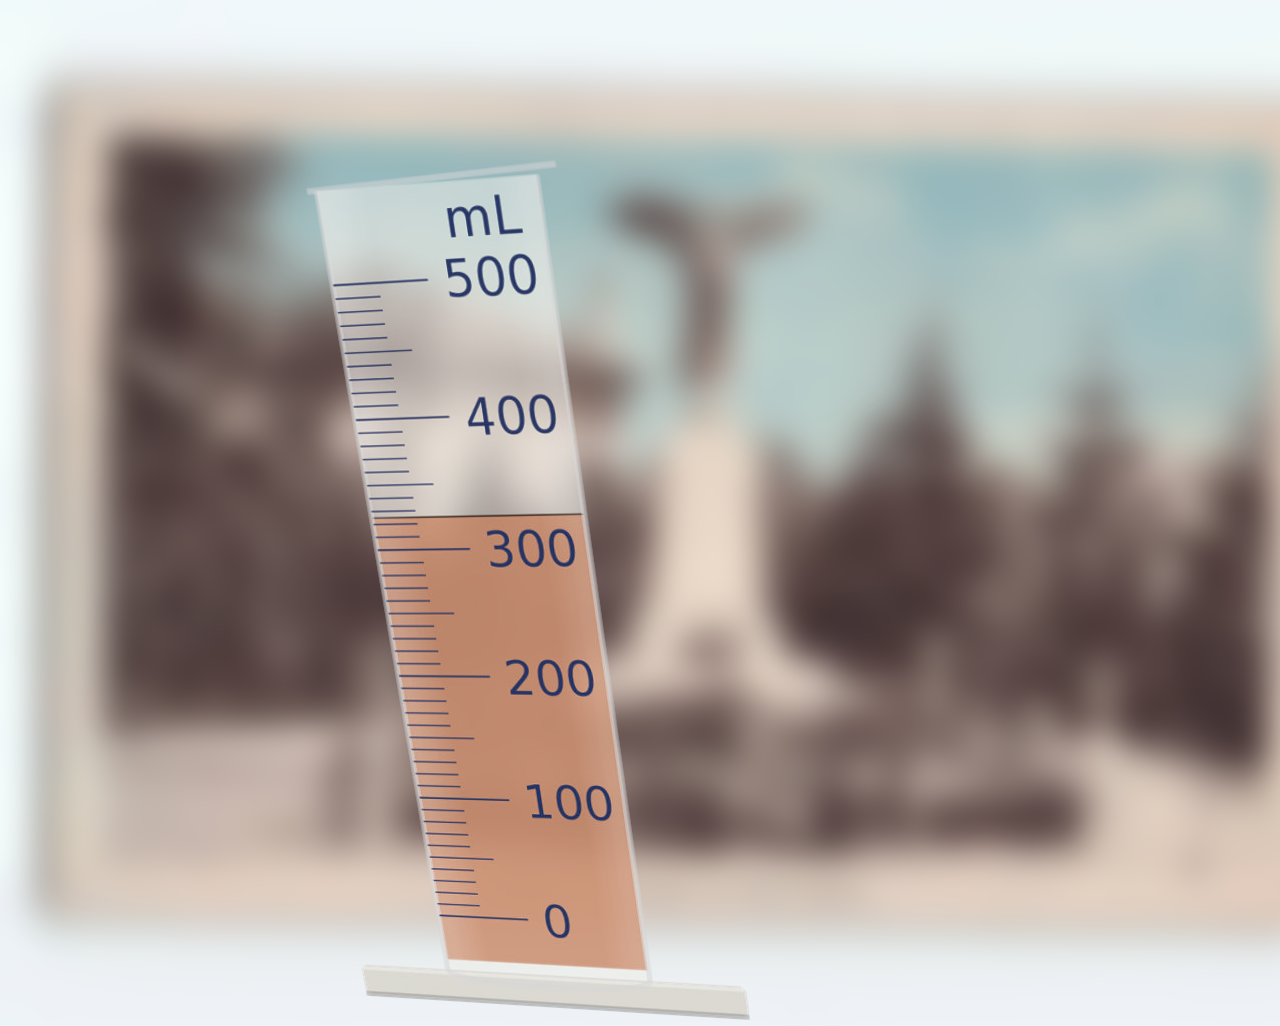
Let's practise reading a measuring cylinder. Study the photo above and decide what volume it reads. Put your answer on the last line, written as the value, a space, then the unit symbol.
325 mL
